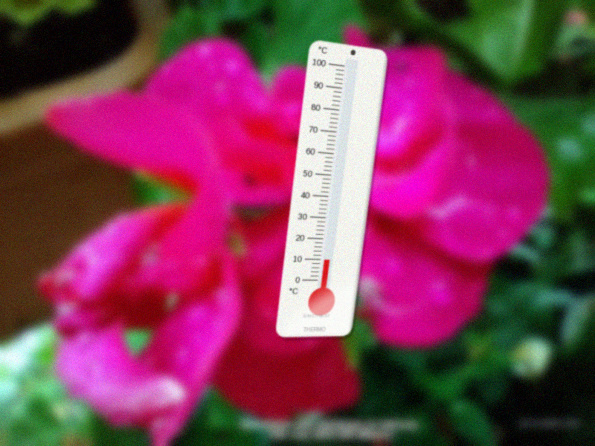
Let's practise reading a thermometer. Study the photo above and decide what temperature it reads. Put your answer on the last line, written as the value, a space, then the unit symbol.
10 °C
